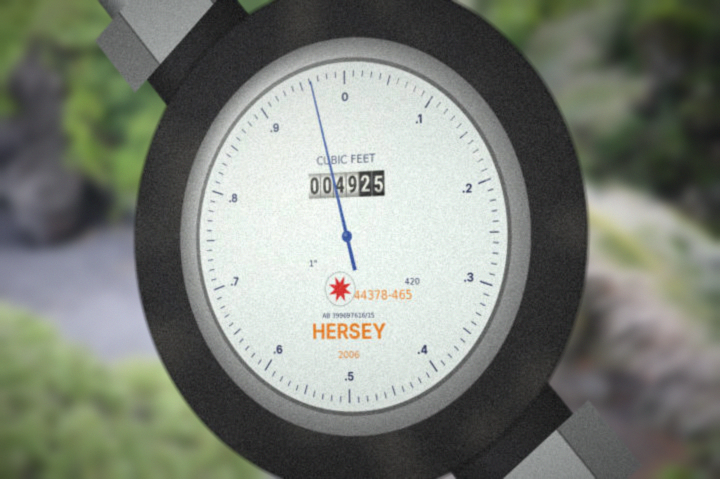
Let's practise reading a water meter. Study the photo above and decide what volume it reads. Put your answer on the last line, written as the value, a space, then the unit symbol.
4924.96 ft³
